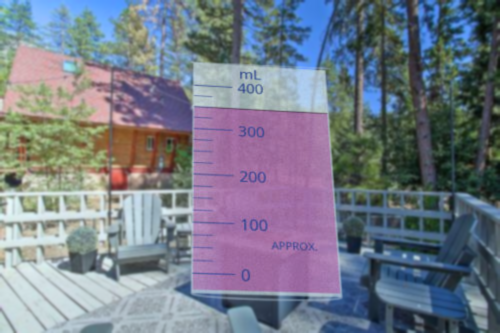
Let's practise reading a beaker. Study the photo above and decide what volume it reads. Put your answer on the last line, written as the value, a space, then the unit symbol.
350 mL
